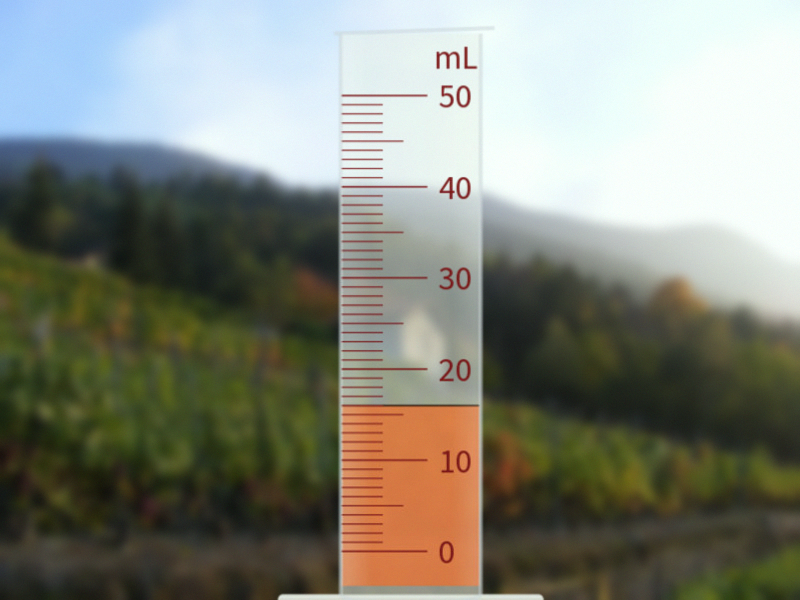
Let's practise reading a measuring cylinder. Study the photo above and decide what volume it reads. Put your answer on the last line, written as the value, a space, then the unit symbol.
16 mL
